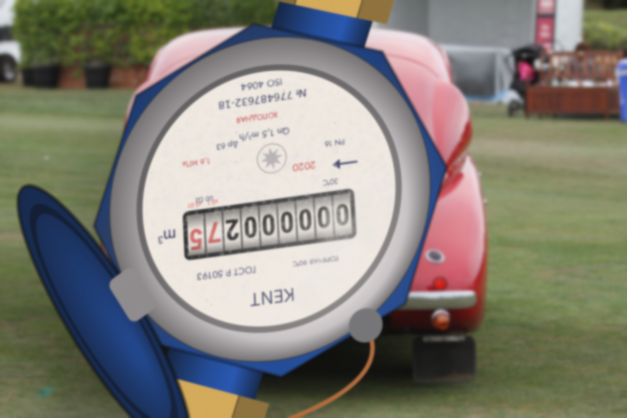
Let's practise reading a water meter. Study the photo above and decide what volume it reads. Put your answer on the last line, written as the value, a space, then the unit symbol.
2.75 m³
